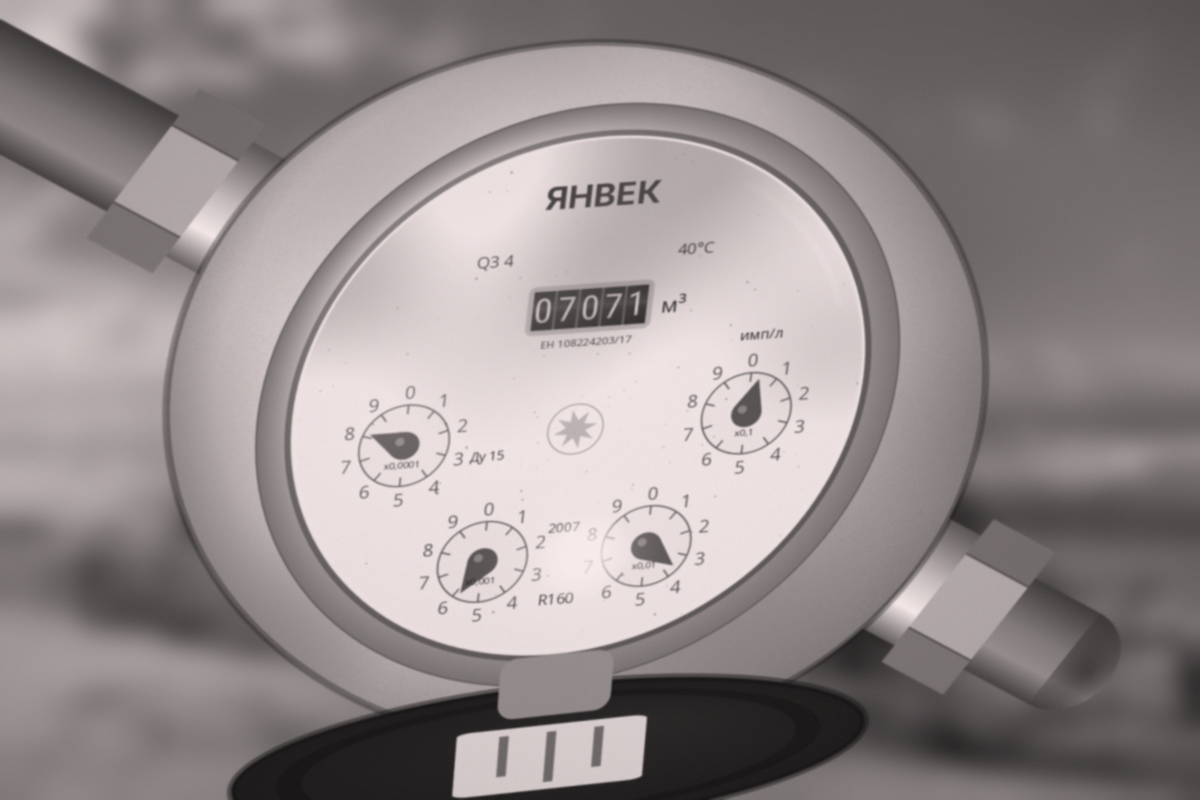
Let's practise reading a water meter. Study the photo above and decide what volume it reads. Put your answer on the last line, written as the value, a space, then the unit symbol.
7071.0358 m³
